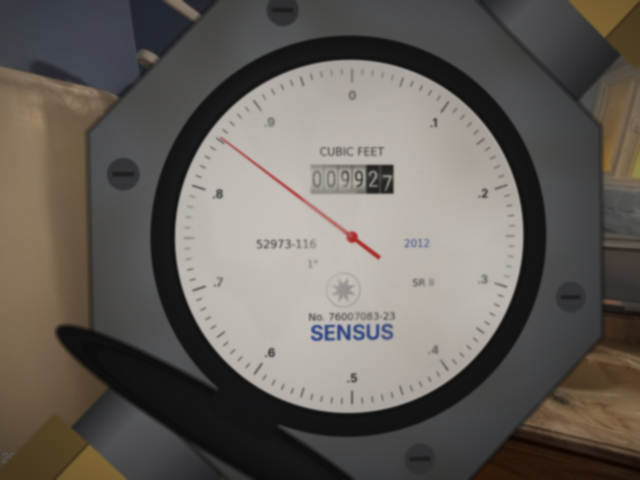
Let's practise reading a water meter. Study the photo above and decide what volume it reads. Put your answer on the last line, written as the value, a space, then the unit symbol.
9926.85 ft³
